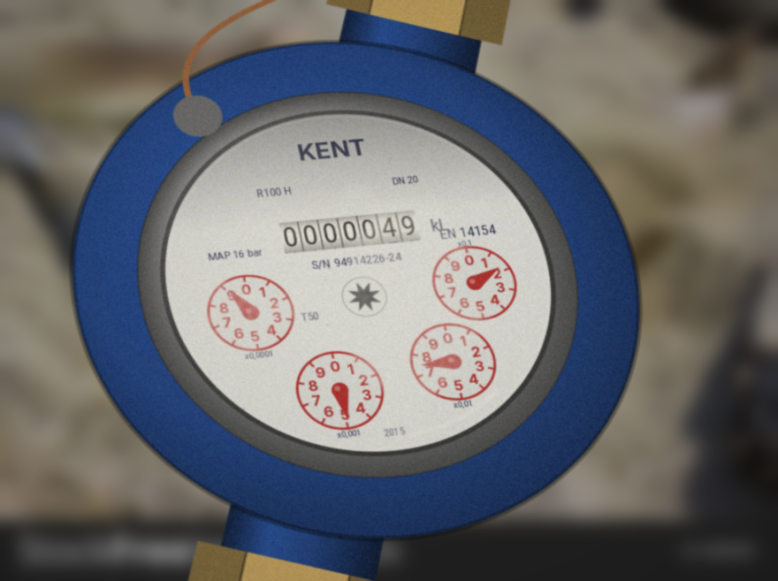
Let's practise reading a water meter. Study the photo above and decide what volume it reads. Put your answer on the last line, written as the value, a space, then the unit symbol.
49.1749 kL
